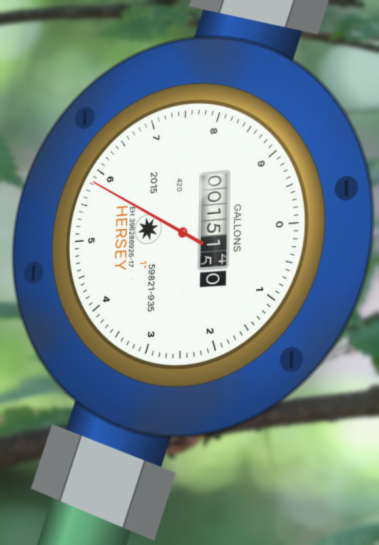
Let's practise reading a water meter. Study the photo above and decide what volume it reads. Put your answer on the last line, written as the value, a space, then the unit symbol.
15145.8 gal
